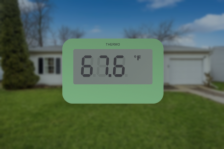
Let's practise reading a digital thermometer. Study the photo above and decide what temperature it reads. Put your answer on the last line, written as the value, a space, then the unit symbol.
67.6 °F
